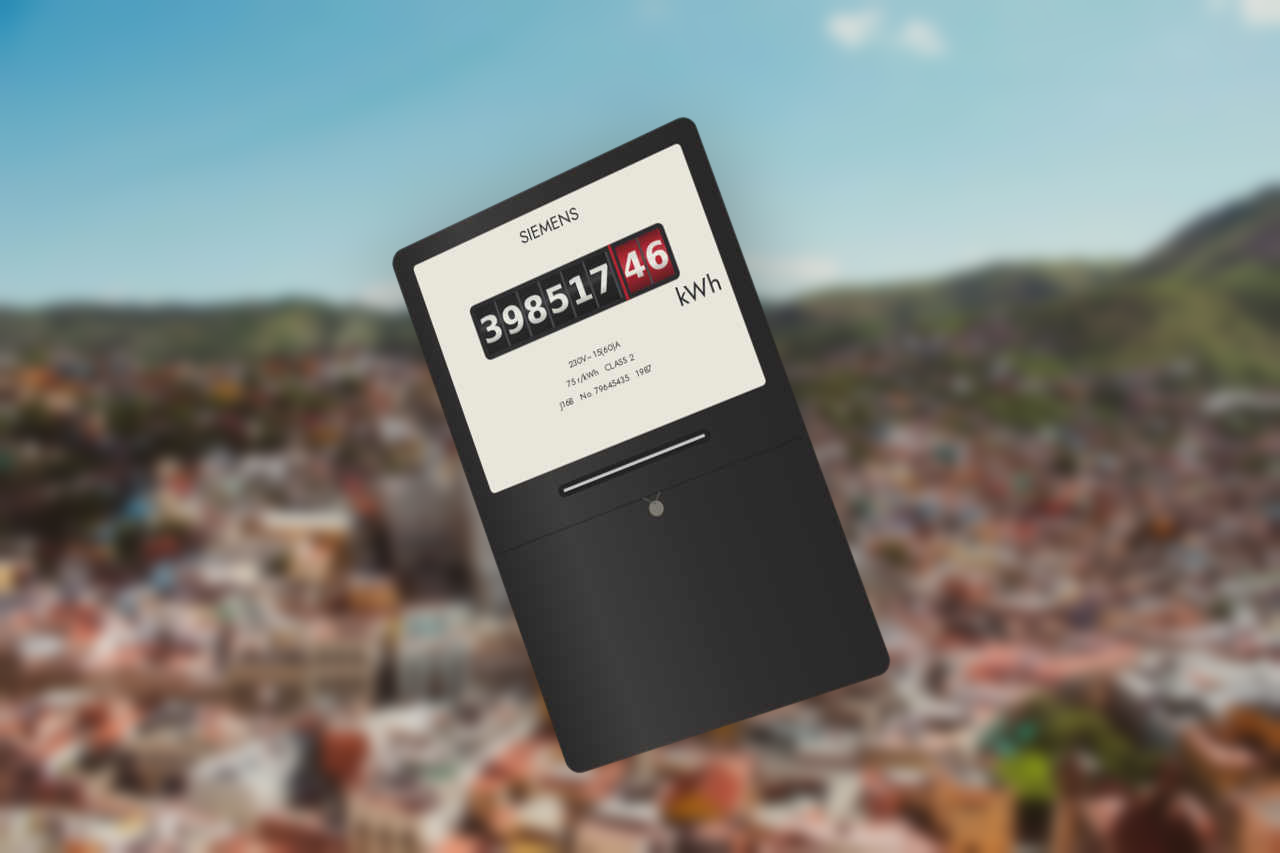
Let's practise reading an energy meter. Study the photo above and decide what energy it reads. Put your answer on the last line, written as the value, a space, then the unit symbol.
398517.46 kWh
